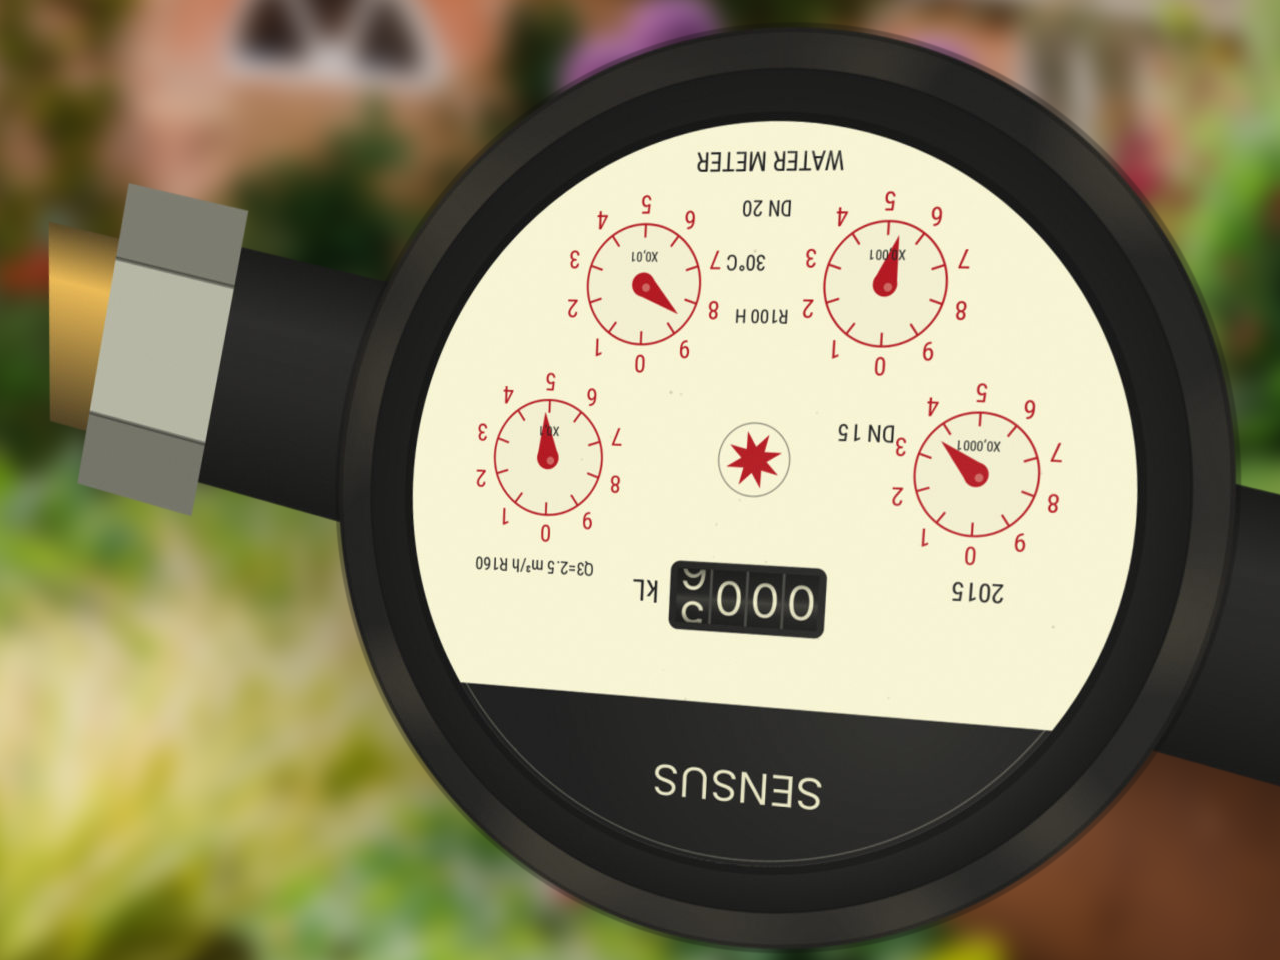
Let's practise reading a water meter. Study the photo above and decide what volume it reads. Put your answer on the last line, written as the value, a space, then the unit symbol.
5.4853 kL
